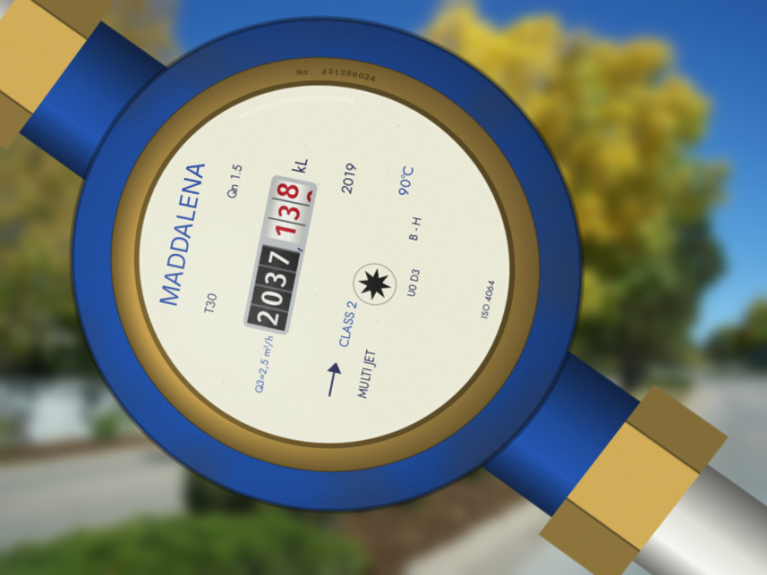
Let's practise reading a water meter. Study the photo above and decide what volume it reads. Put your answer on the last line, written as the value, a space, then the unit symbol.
2037.138 kL
